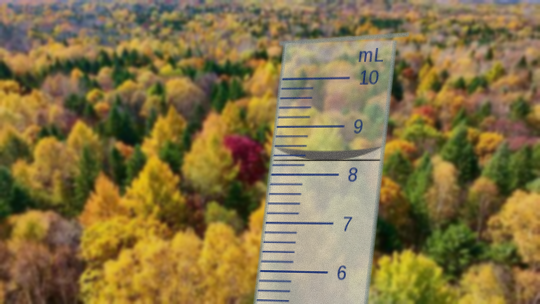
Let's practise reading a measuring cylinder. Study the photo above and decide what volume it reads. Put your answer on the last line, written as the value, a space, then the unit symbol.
8.3 mL
